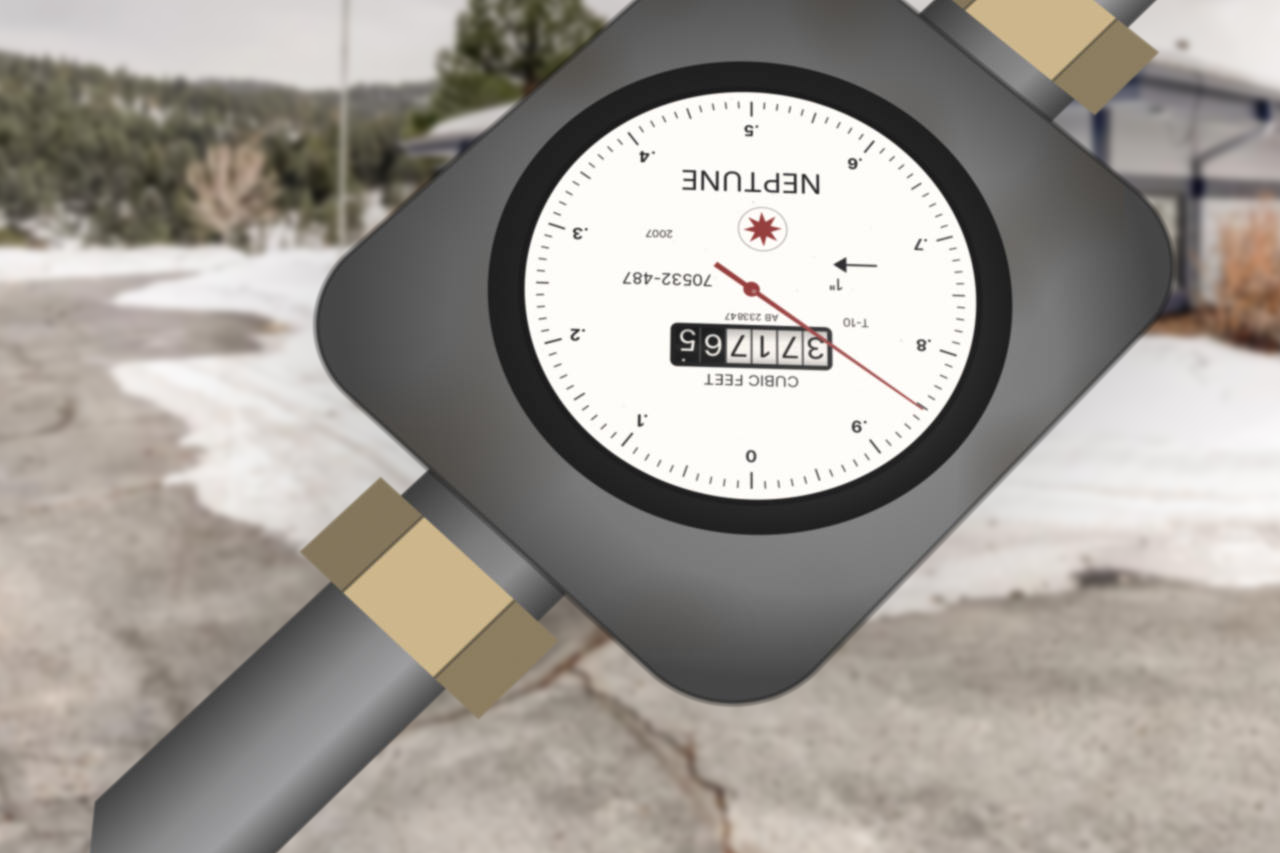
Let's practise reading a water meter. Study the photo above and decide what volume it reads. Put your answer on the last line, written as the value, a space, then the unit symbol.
371764.85 ft³
